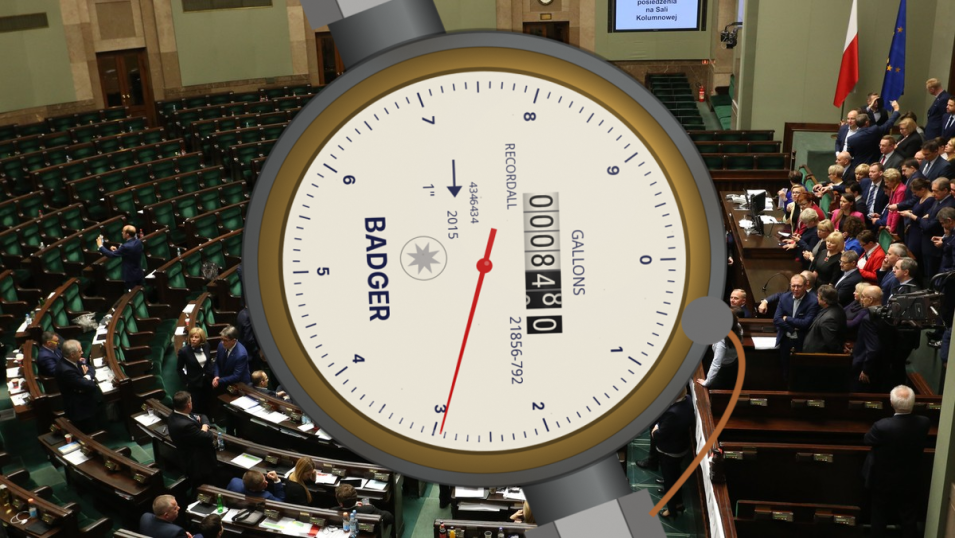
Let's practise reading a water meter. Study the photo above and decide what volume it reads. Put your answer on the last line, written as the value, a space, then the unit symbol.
8482.9 gal
